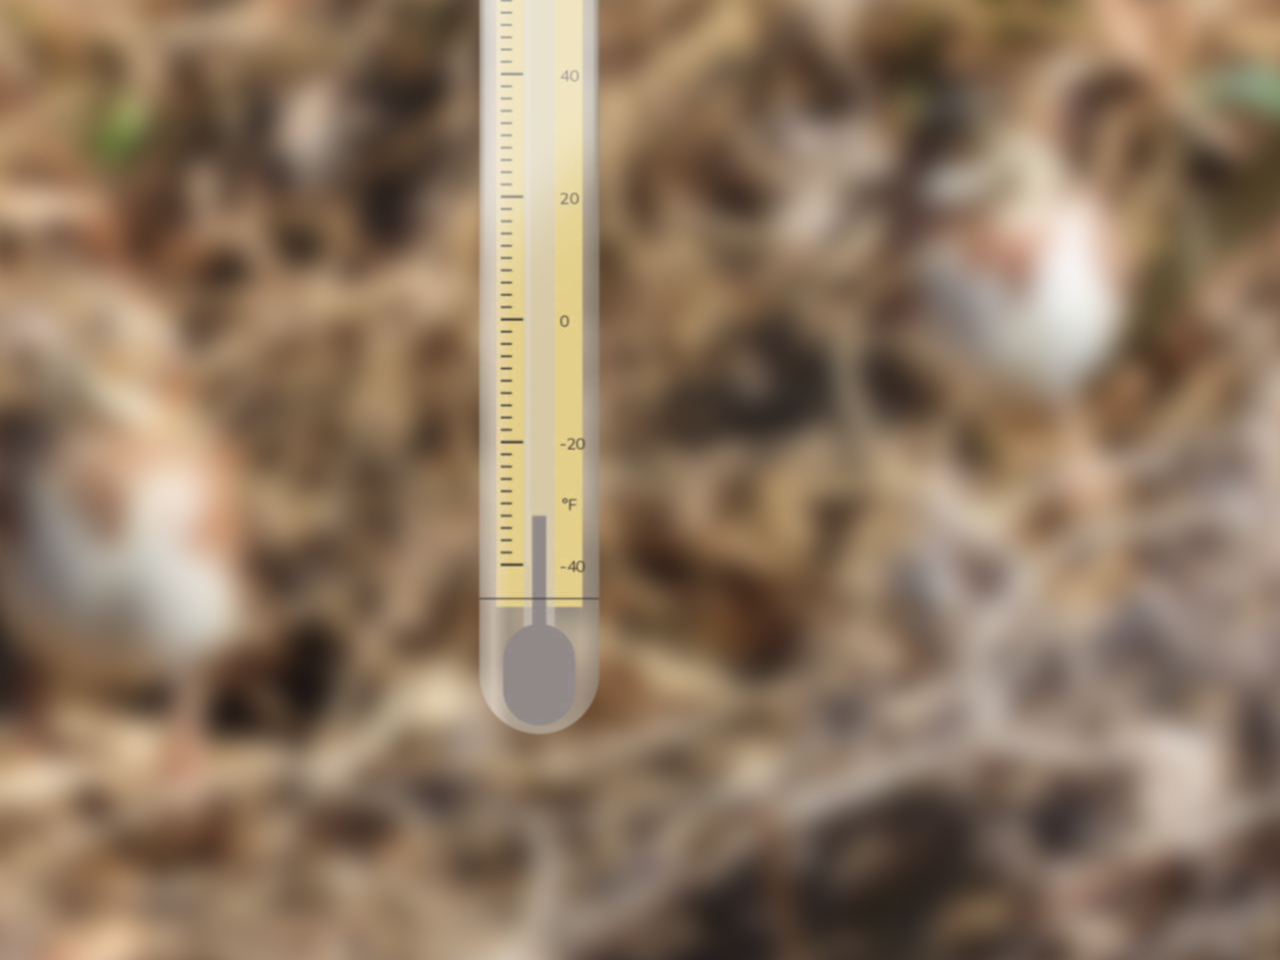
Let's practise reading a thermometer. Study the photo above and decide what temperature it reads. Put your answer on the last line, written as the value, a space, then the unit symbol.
-32 °F
